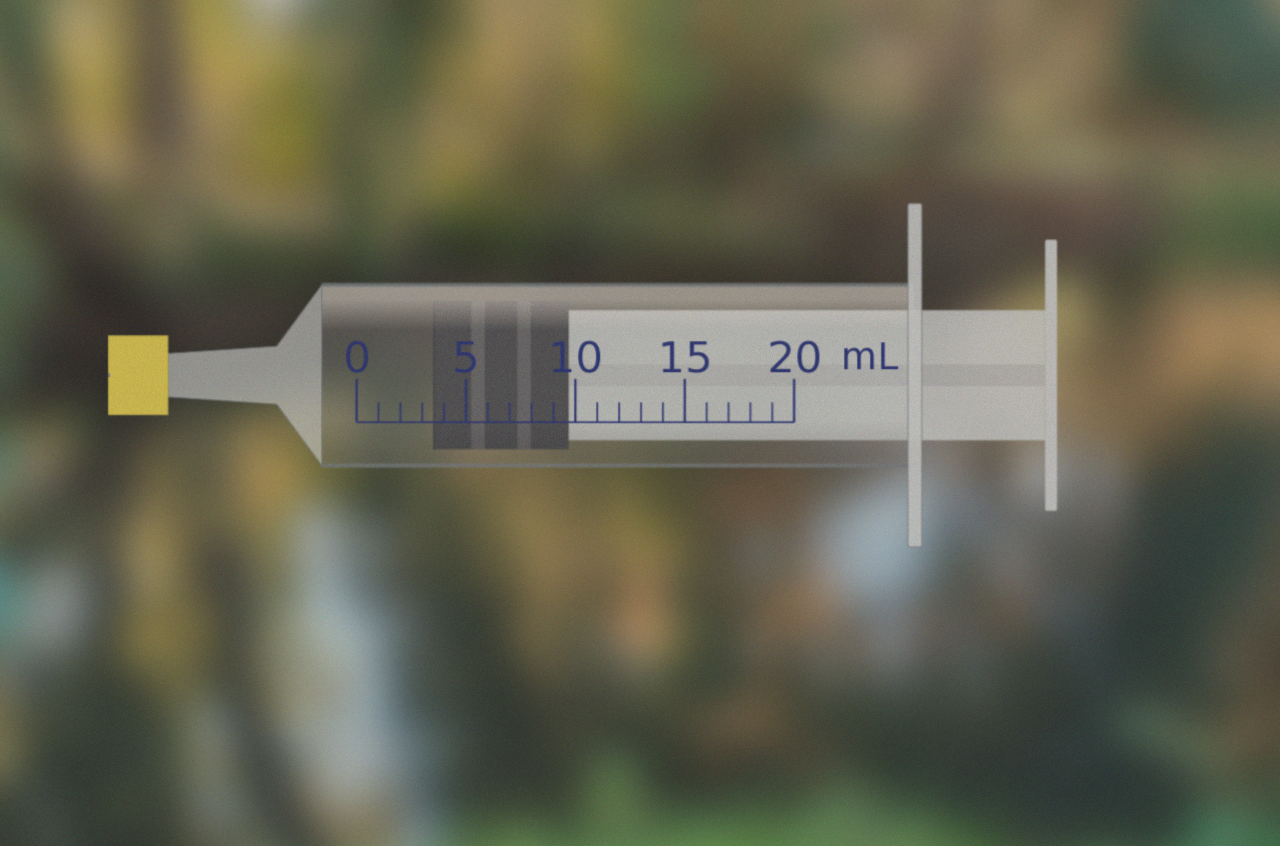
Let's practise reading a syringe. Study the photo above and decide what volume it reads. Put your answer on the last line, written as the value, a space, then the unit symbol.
3.5 mL
